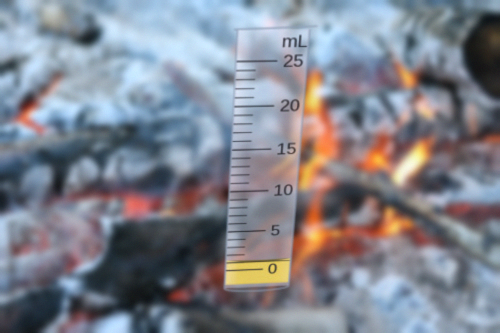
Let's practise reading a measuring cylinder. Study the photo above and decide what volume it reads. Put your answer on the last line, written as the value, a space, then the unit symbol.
1 mL
